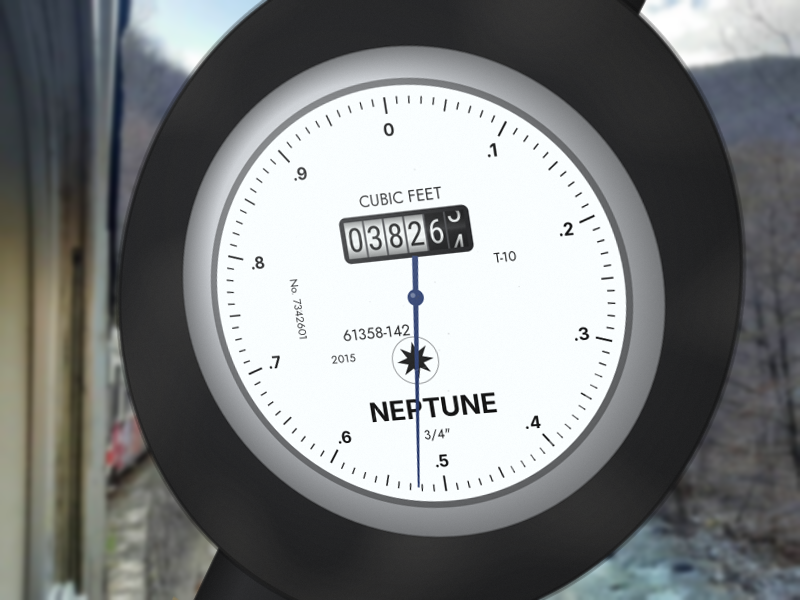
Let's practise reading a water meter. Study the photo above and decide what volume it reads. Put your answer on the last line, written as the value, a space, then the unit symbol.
38263.52 ft³
